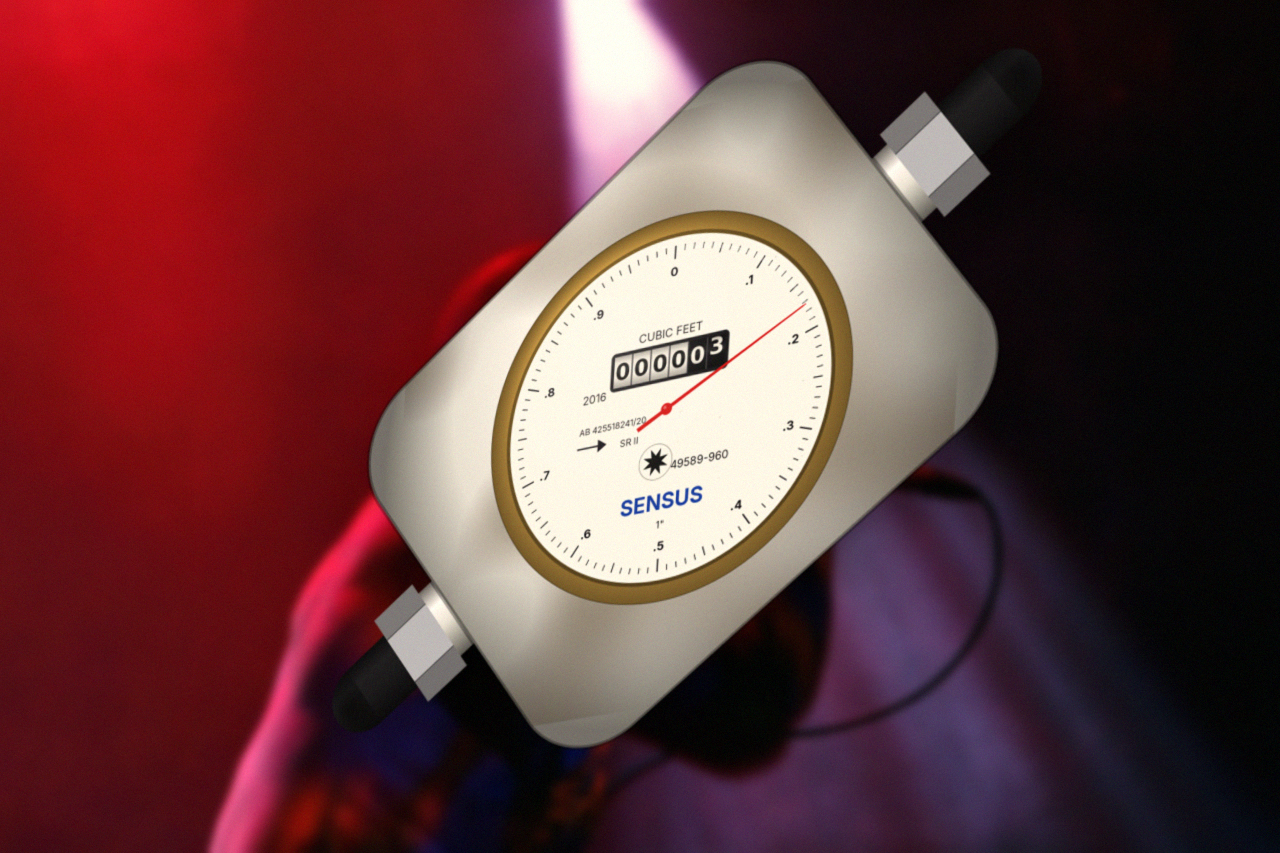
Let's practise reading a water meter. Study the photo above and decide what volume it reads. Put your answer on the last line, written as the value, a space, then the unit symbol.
3.17 ft³
